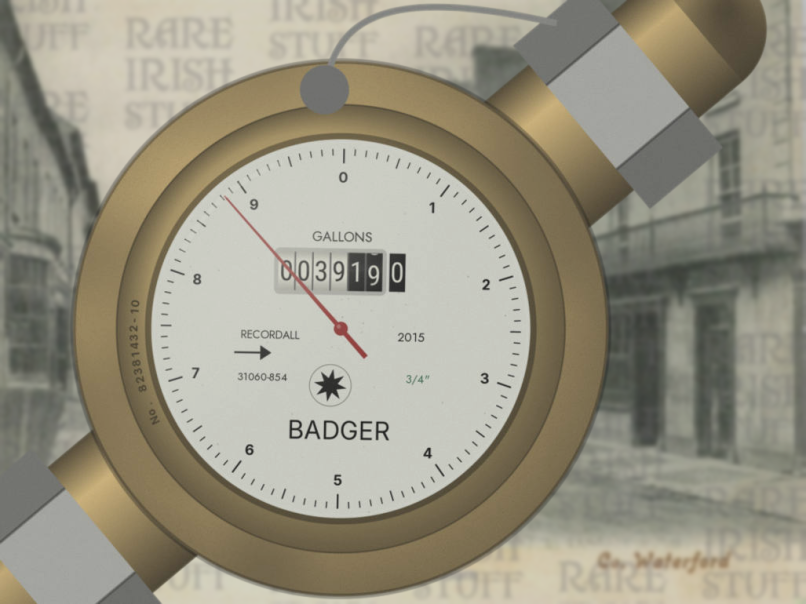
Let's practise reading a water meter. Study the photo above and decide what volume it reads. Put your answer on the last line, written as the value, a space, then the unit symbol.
39188.8 gal
